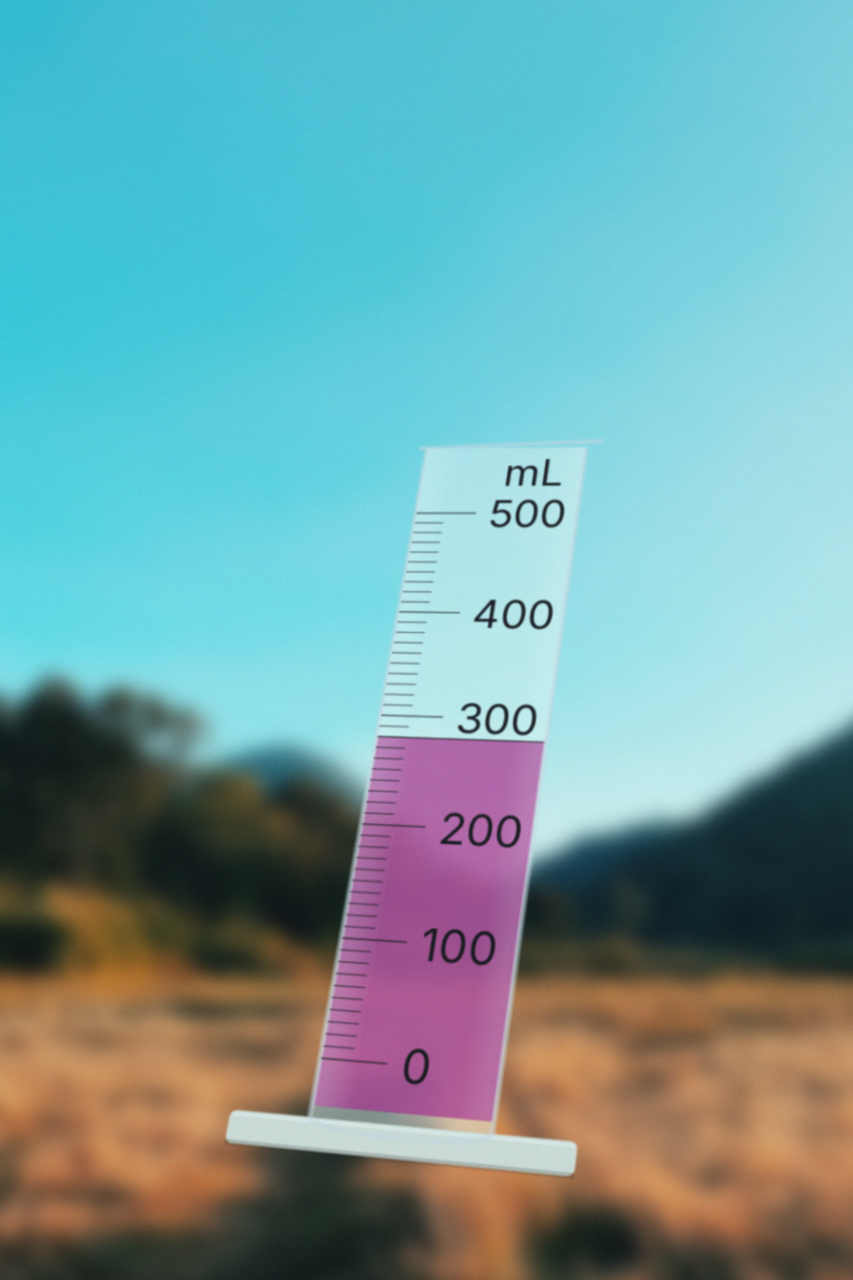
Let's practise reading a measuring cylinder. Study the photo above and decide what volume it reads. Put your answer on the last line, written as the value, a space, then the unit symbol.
280 mL
